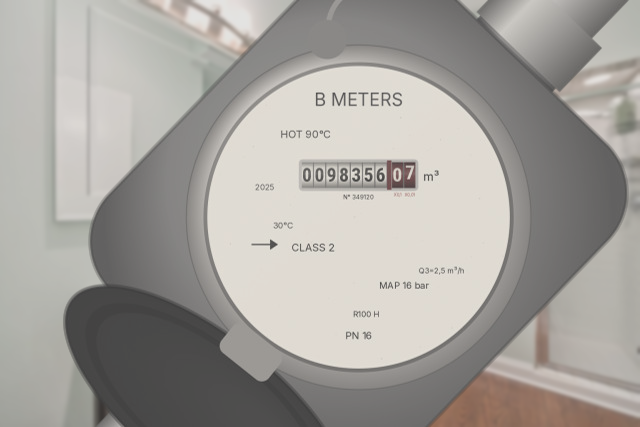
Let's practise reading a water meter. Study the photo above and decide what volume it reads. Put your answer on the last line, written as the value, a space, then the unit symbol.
98356.07 m³
